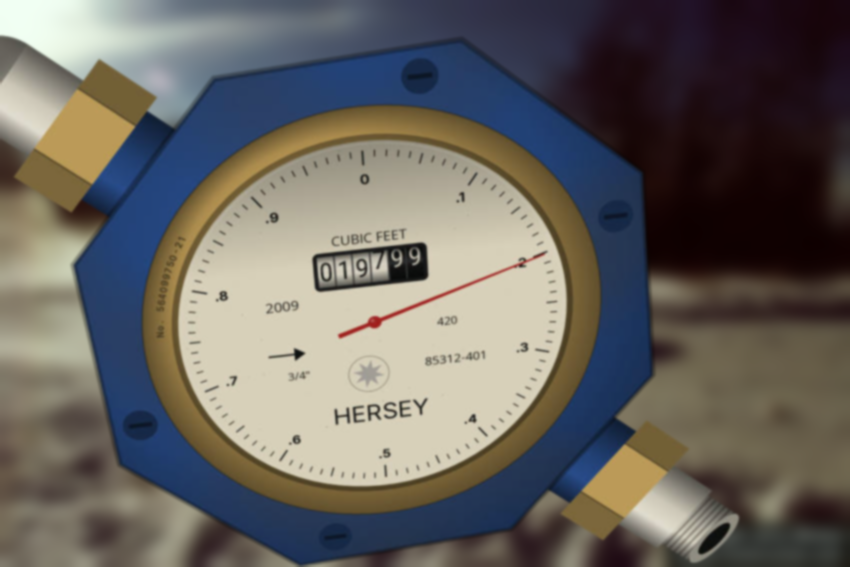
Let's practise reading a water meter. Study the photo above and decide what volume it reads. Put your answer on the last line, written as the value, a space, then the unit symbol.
19799.20 ft³
